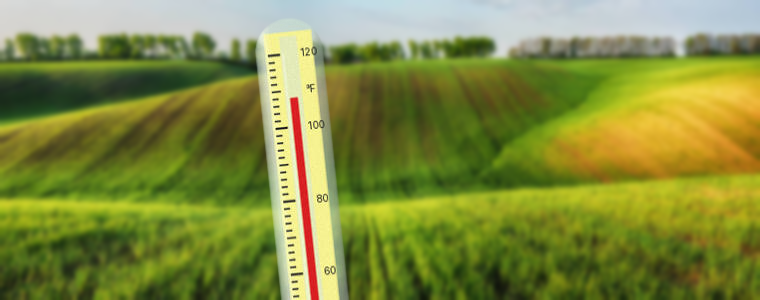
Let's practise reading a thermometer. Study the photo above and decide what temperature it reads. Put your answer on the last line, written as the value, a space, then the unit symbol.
108 °F
